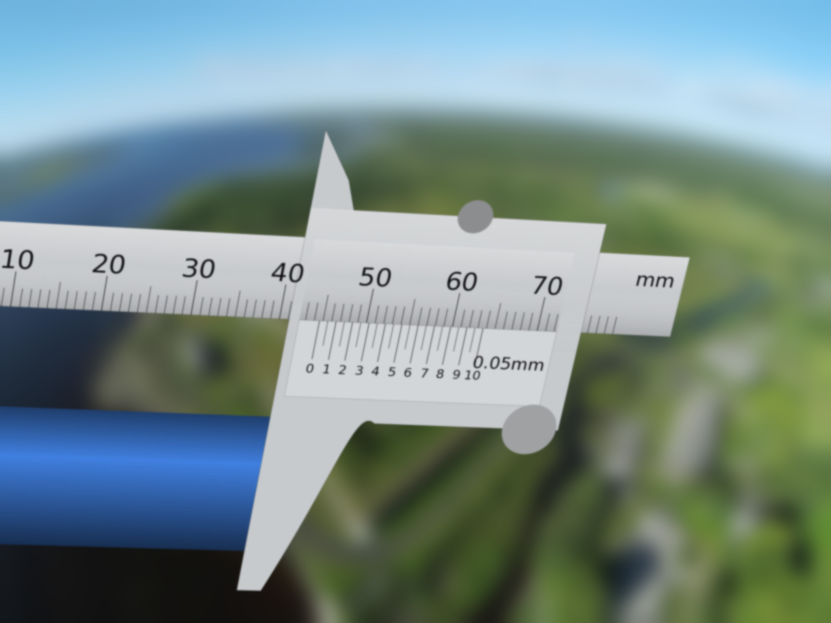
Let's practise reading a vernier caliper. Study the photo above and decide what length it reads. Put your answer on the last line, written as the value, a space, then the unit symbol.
44.6 mm
